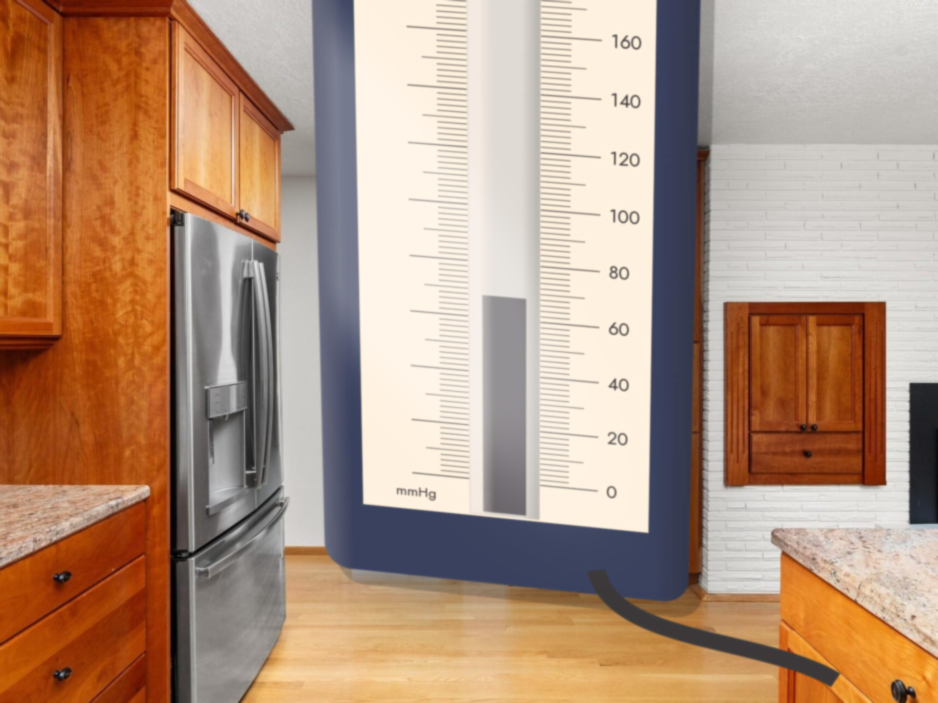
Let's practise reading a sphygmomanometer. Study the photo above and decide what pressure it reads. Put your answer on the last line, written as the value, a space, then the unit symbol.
68 mmHg
